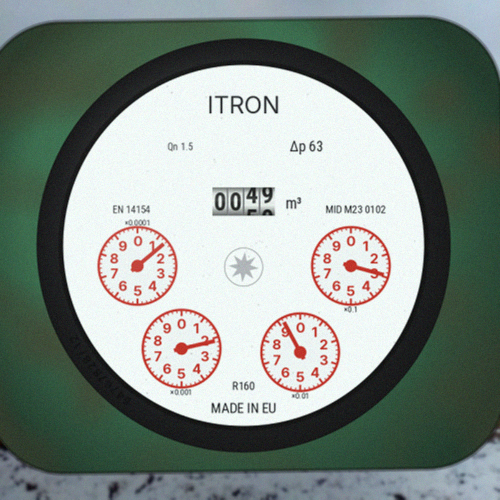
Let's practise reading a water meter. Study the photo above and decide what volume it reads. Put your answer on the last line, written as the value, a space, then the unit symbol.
49.2921 m³
